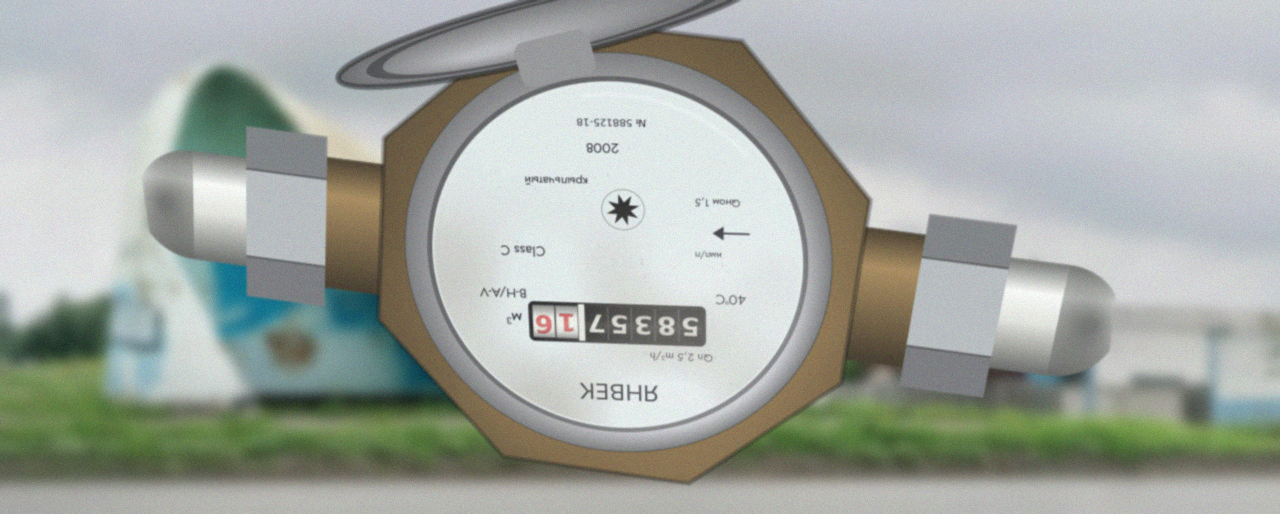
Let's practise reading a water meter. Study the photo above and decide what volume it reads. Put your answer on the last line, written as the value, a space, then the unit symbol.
58357.16 m³
